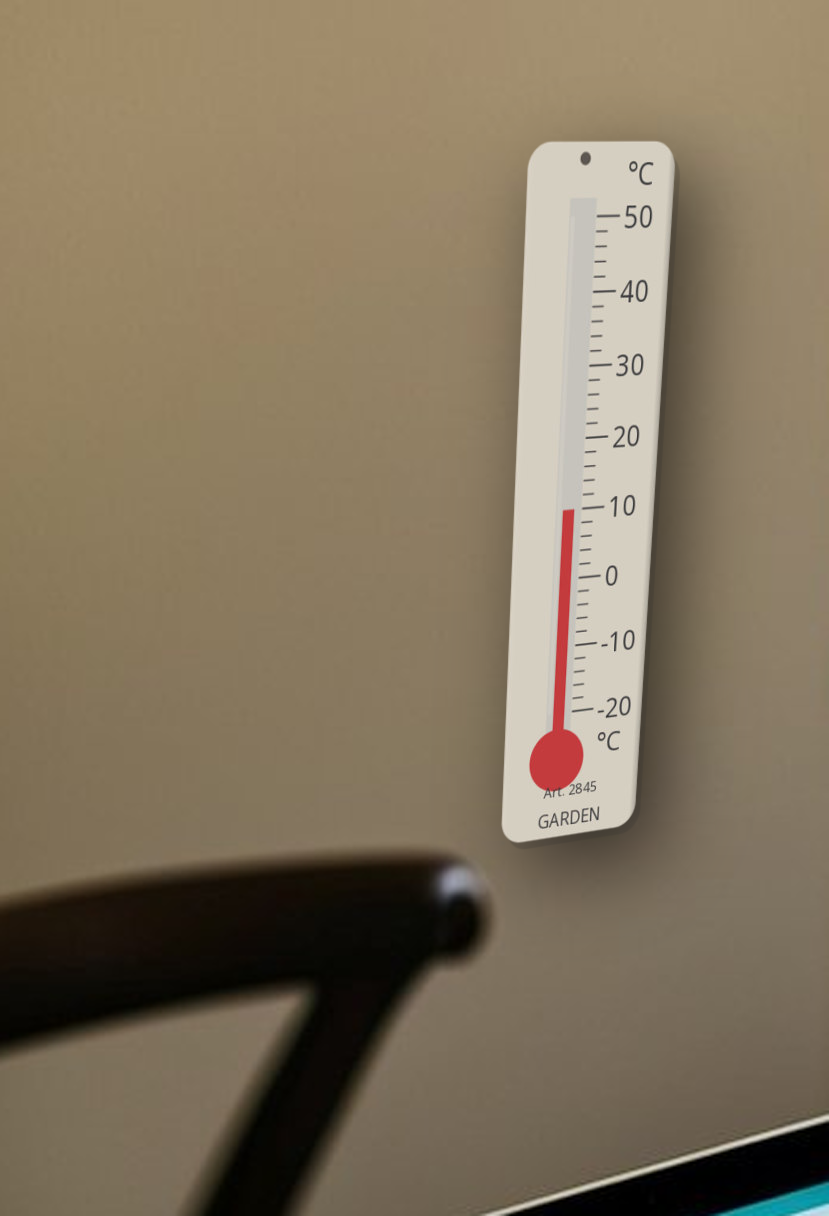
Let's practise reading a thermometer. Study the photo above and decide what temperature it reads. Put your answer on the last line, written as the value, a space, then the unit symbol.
10 °C
